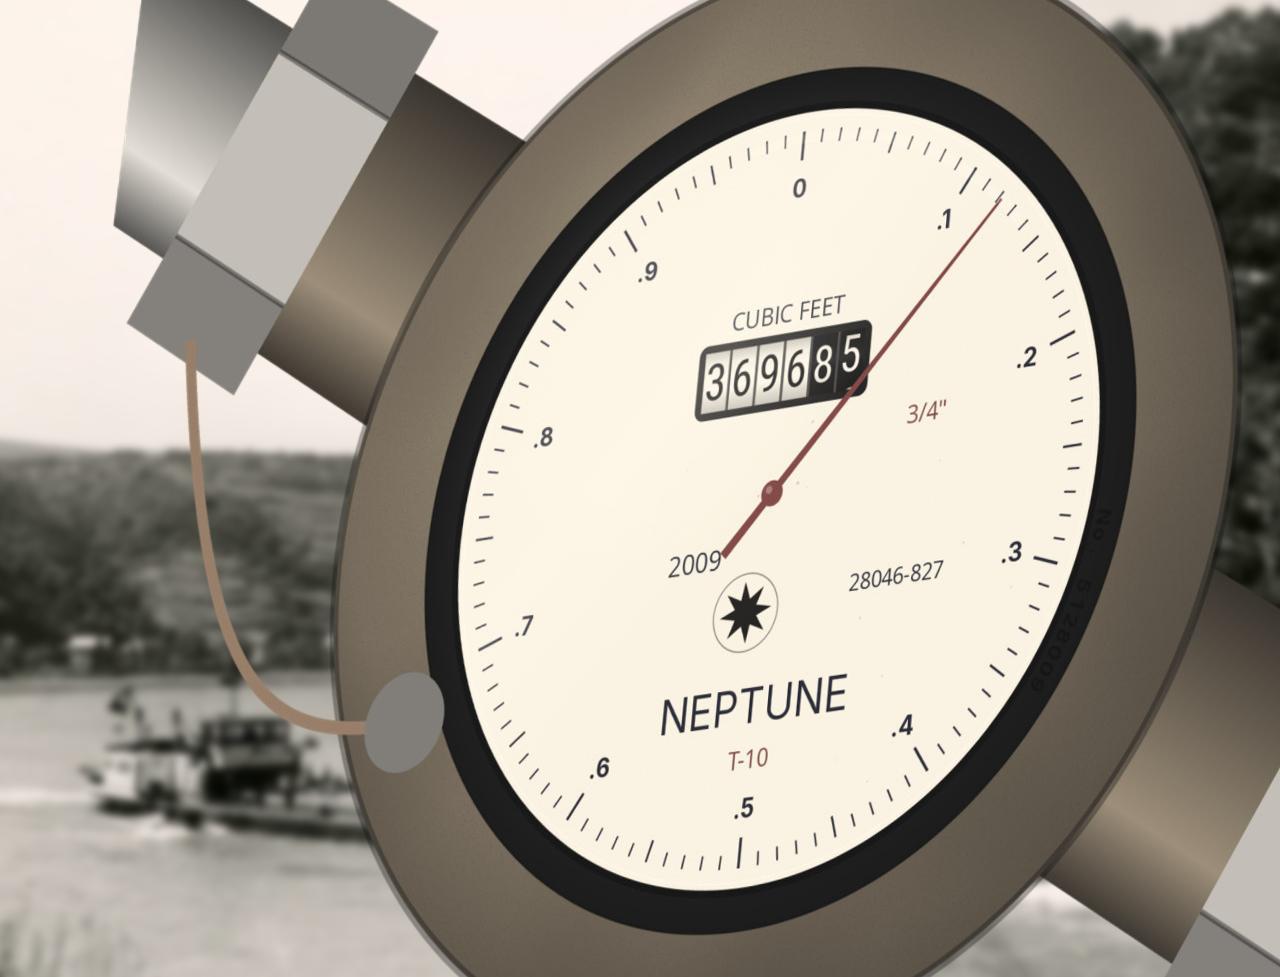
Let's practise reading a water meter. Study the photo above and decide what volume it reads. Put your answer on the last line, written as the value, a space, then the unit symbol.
369685.12 ft³
